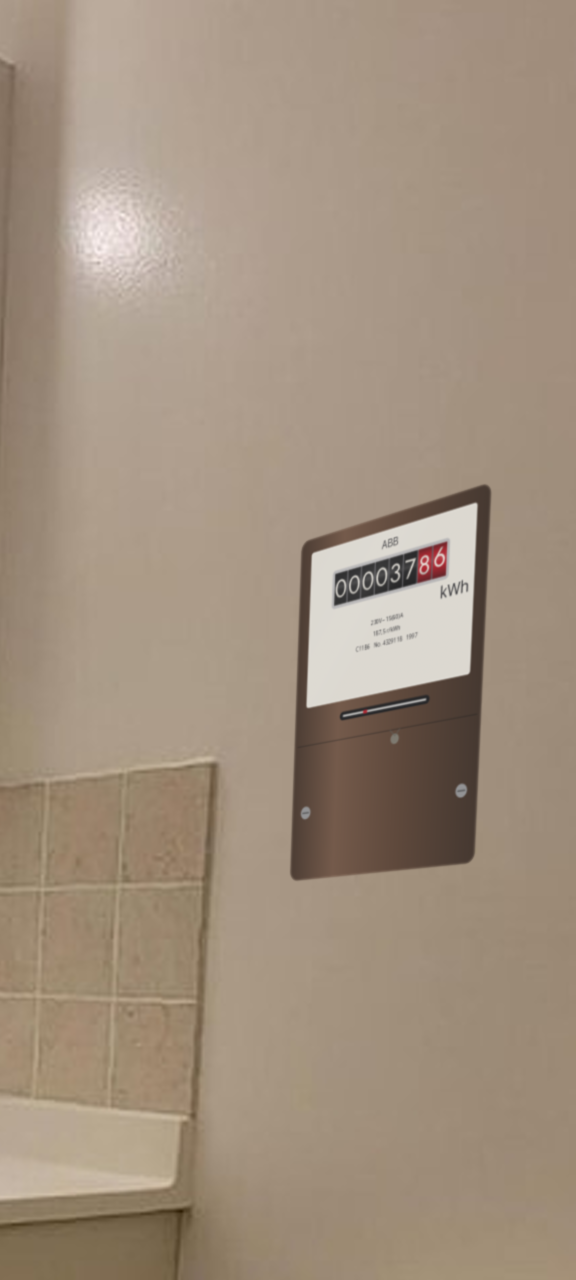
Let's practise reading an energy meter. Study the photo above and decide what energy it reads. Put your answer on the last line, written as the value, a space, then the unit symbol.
37.86 kWh
